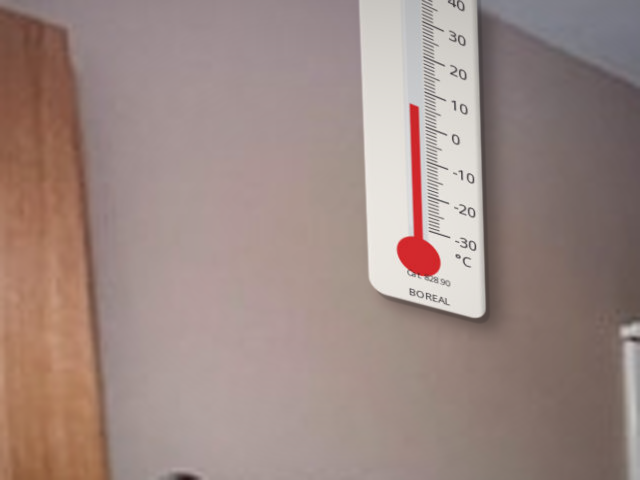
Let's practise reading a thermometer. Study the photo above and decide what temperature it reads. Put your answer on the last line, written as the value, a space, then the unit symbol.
5 °C
